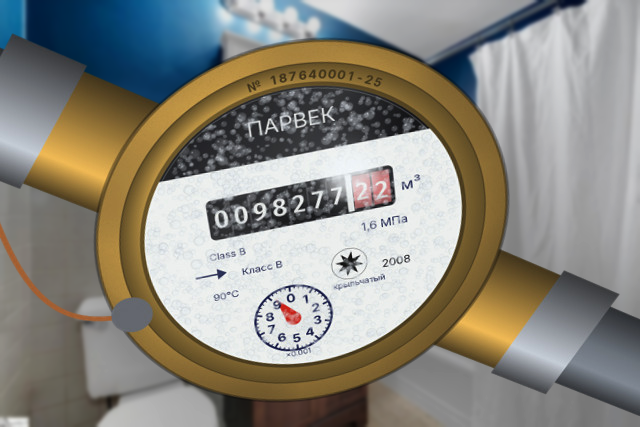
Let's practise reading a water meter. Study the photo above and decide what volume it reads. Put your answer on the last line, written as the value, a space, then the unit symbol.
98277.219 m³
